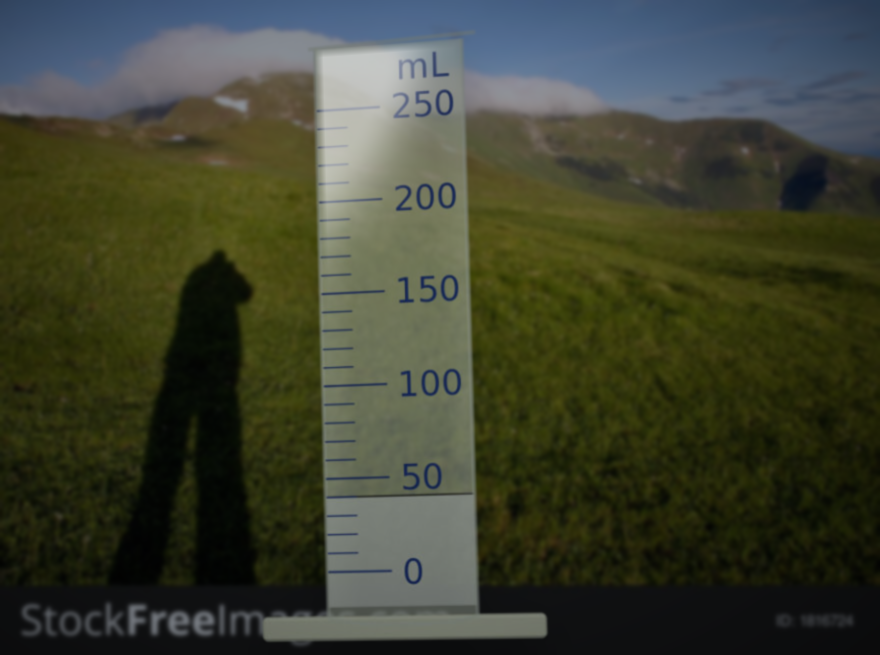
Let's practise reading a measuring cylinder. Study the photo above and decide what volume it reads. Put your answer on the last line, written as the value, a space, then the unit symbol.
40 mL
